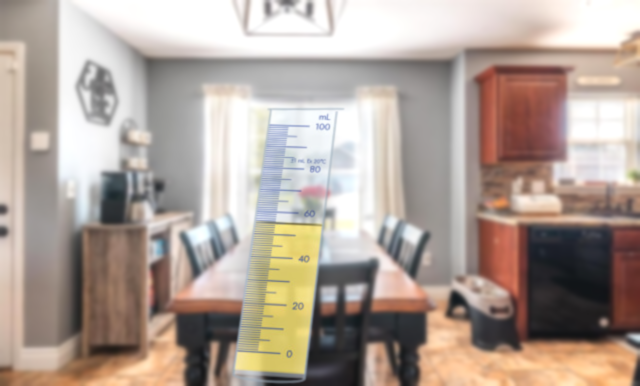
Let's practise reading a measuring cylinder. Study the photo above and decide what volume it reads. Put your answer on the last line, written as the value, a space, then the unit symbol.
55 mL
